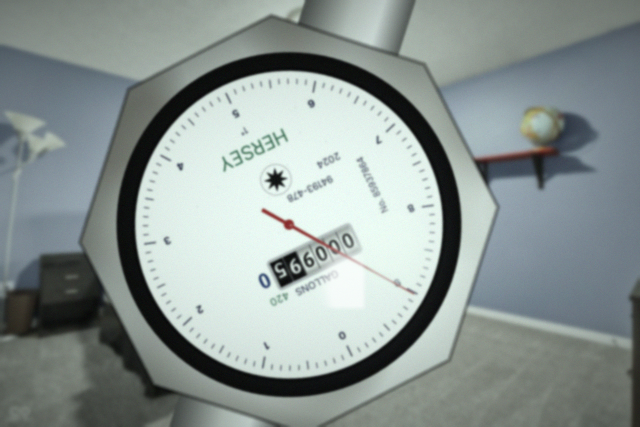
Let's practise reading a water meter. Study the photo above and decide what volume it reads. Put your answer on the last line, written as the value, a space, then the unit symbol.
9949.0 gal
